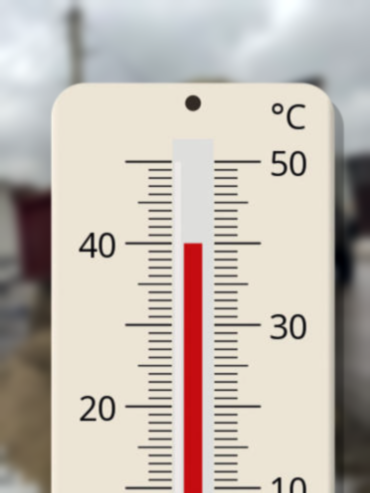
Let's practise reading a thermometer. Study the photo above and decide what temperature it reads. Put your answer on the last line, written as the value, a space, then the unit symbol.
40 °C
